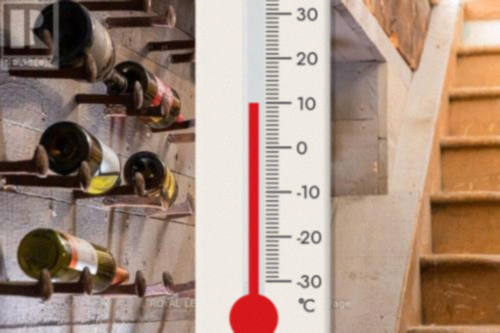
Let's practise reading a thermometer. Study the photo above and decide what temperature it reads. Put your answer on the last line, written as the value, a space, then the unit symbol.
10 °C
